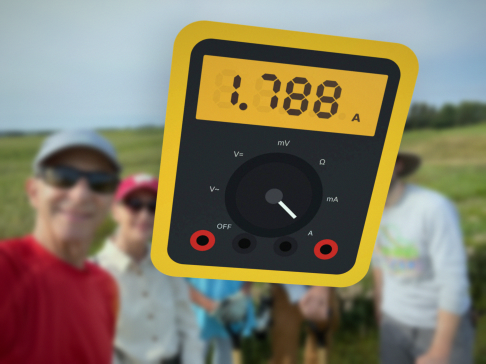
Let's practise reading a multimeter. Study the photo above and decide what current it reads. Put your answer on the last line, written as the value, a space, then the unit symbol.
1.788 A
